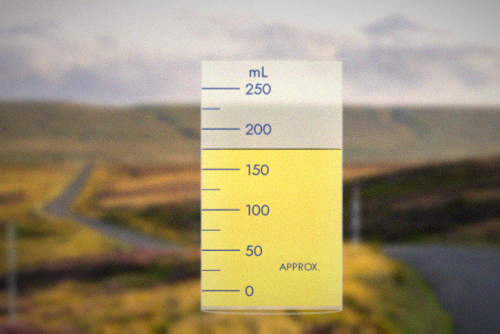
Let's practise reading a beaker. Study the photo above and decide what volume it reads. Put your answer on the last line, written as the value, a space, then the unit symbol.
175 mL
